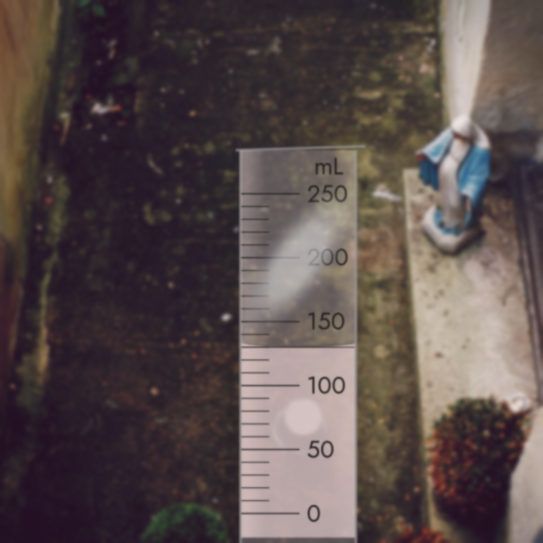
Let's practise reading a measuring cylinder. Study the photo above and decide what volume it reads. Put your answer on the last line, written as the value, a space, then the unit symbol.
130 mL
